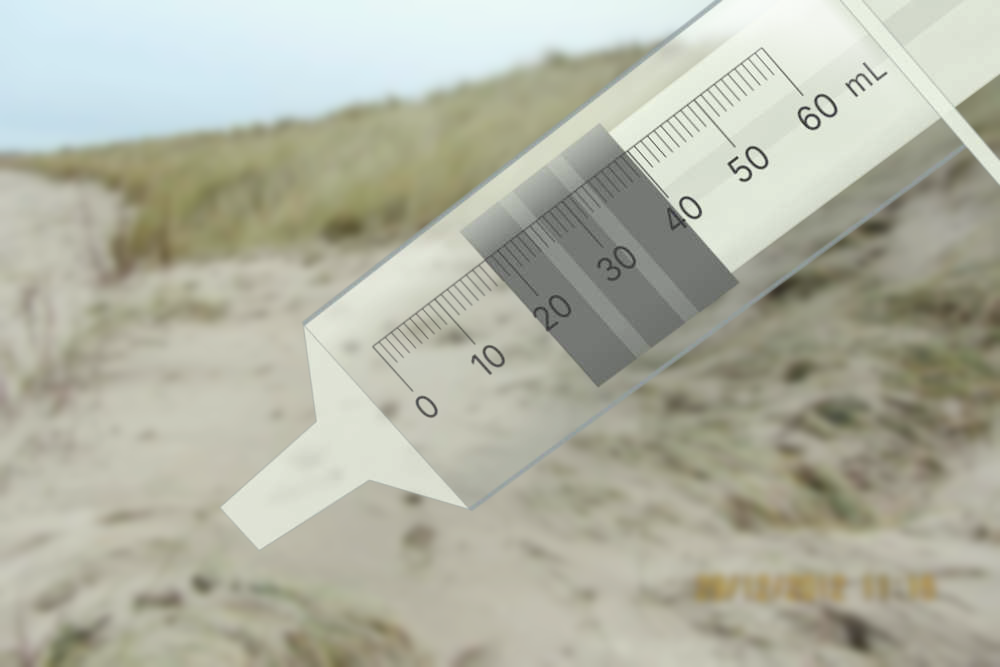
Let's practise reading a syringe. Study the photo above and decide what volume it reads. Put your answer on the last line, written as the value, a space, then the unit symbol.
18 mL
